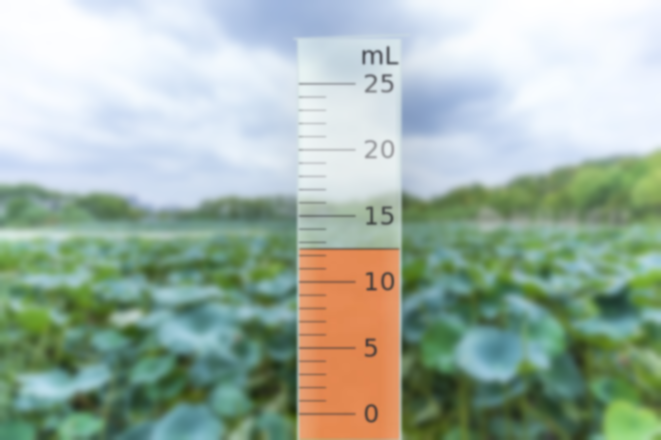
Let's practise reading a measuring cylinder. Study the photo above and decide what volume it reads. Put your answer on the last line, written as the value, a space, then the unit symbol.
12.5 mL
